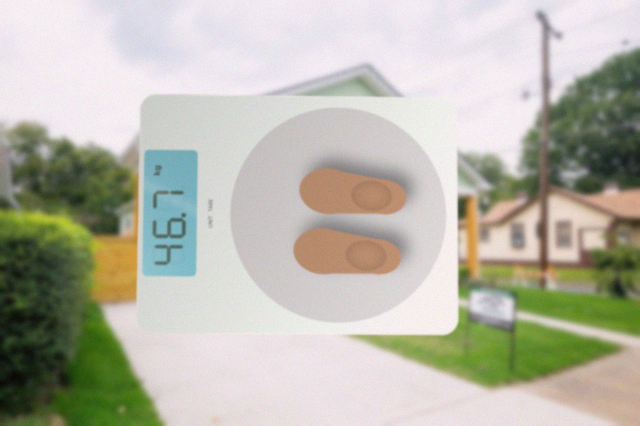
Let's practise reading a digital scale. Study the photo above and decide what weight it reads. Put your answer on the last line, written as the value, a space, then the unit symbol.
46.7 kg
